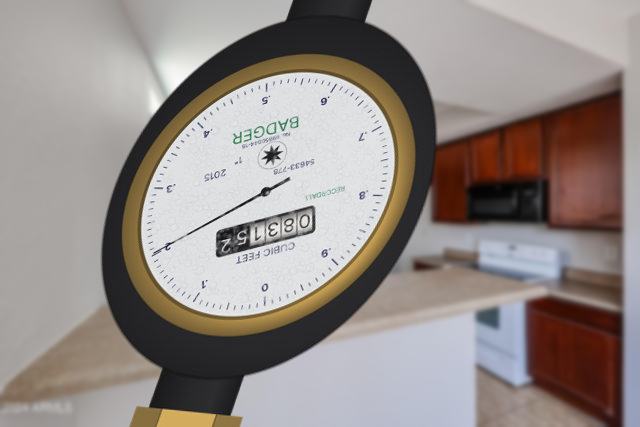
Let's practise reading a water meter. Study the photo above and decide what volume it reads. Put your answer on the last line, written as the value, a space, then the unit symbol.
83152.20 ft³
